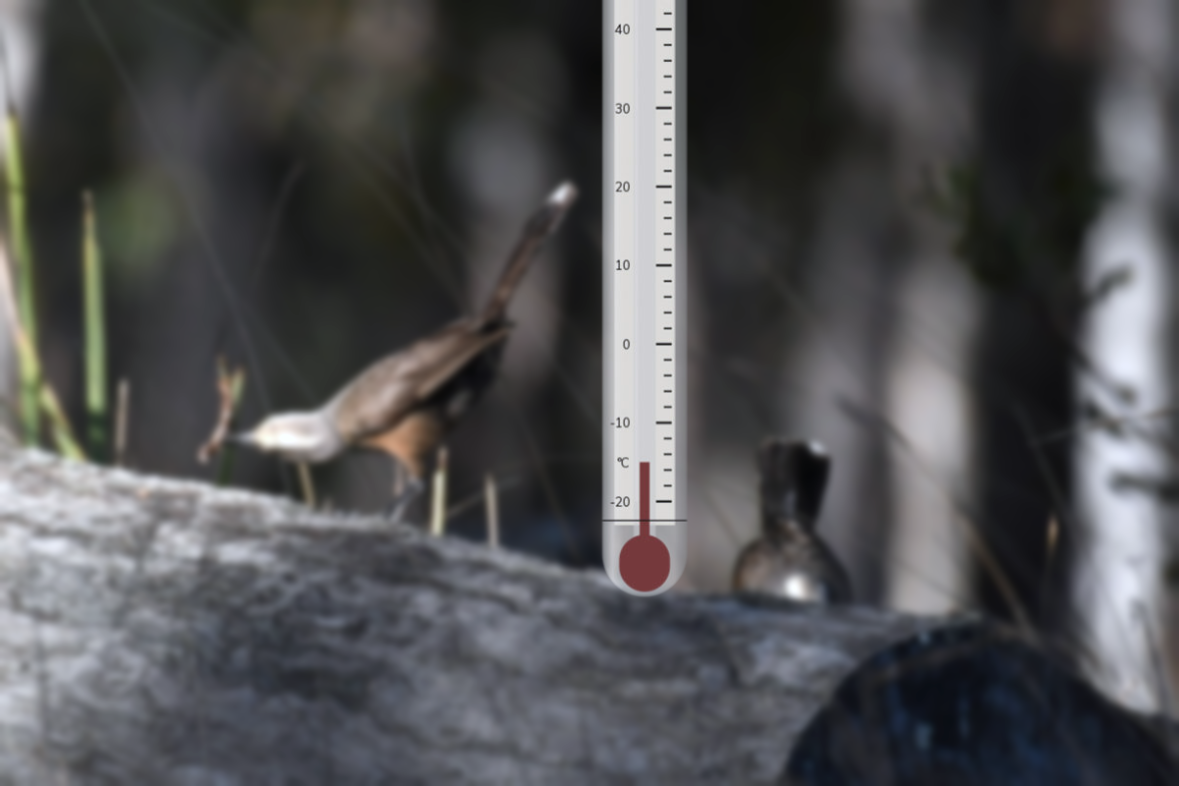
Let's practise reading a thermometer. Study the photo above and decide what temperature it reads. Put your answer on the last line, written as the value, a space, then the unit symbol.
-15 °C
